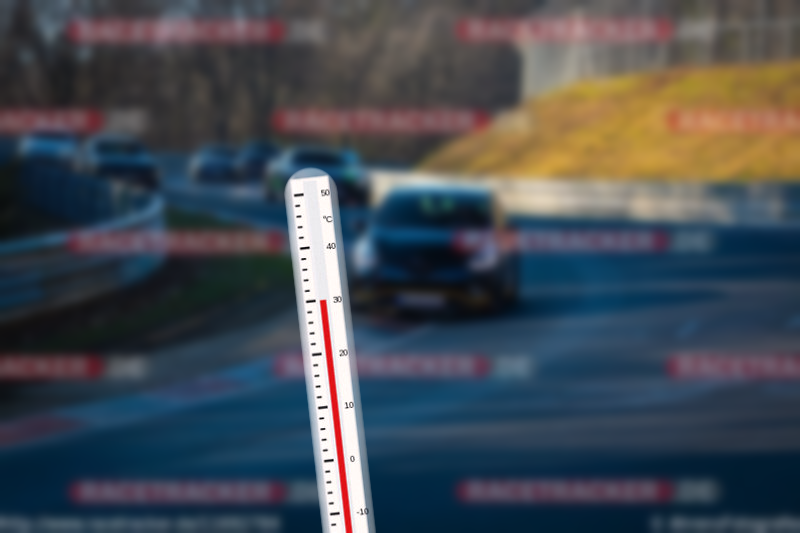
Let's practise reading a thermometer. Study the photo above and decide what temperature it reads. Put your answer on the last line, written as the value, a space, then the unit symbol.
30 °C
